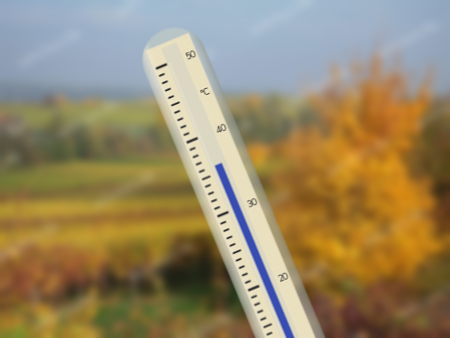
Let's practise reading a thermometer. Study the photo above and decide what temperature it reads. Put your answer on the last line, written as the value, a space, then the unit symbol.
36 °C
